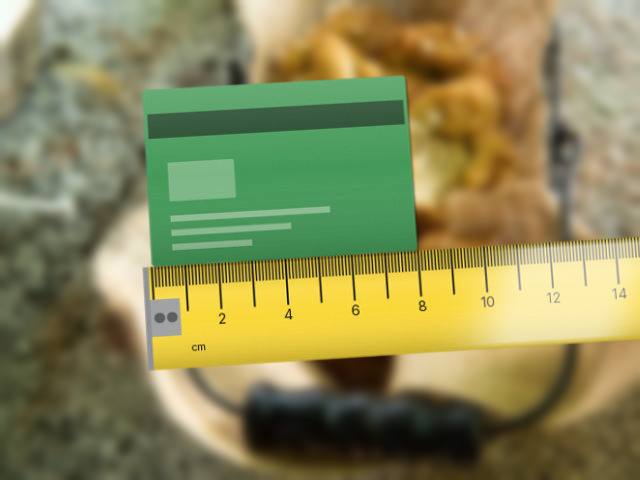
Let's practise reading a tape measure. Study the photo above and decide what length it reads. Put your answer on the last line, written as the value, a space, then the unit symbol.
8 cm
